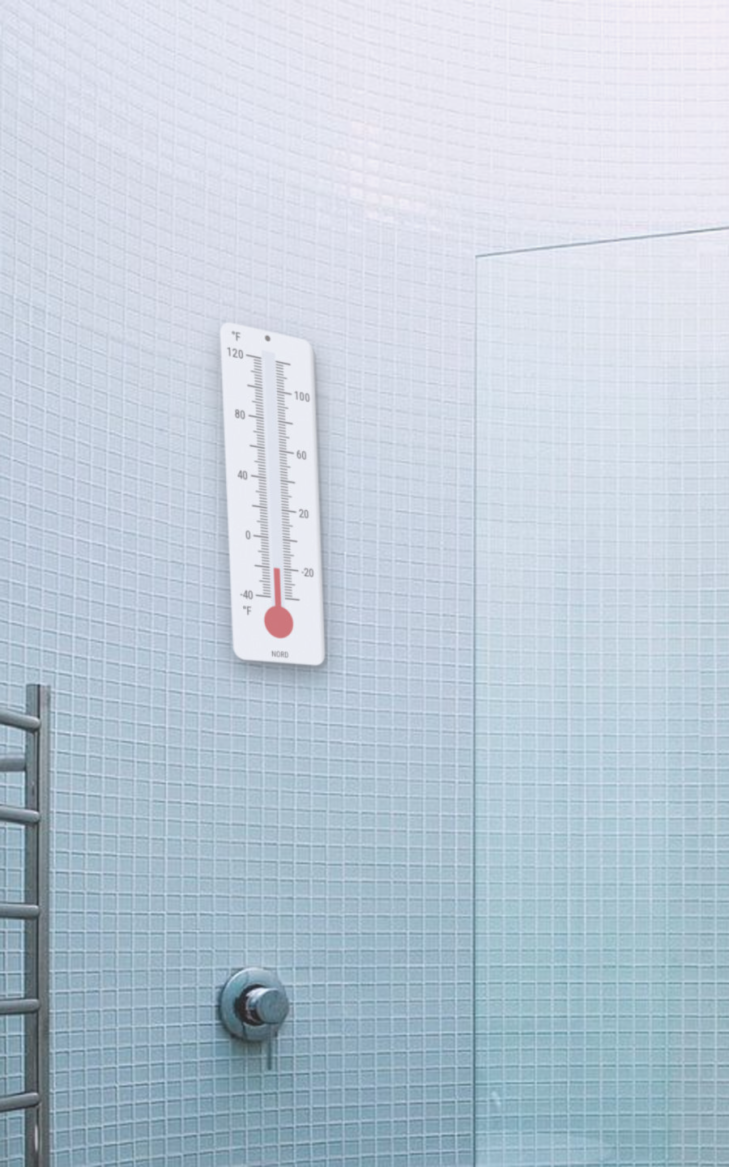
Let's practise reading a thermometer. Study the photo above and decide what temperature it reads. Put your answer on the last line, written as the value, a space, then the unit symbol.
-20 °F
